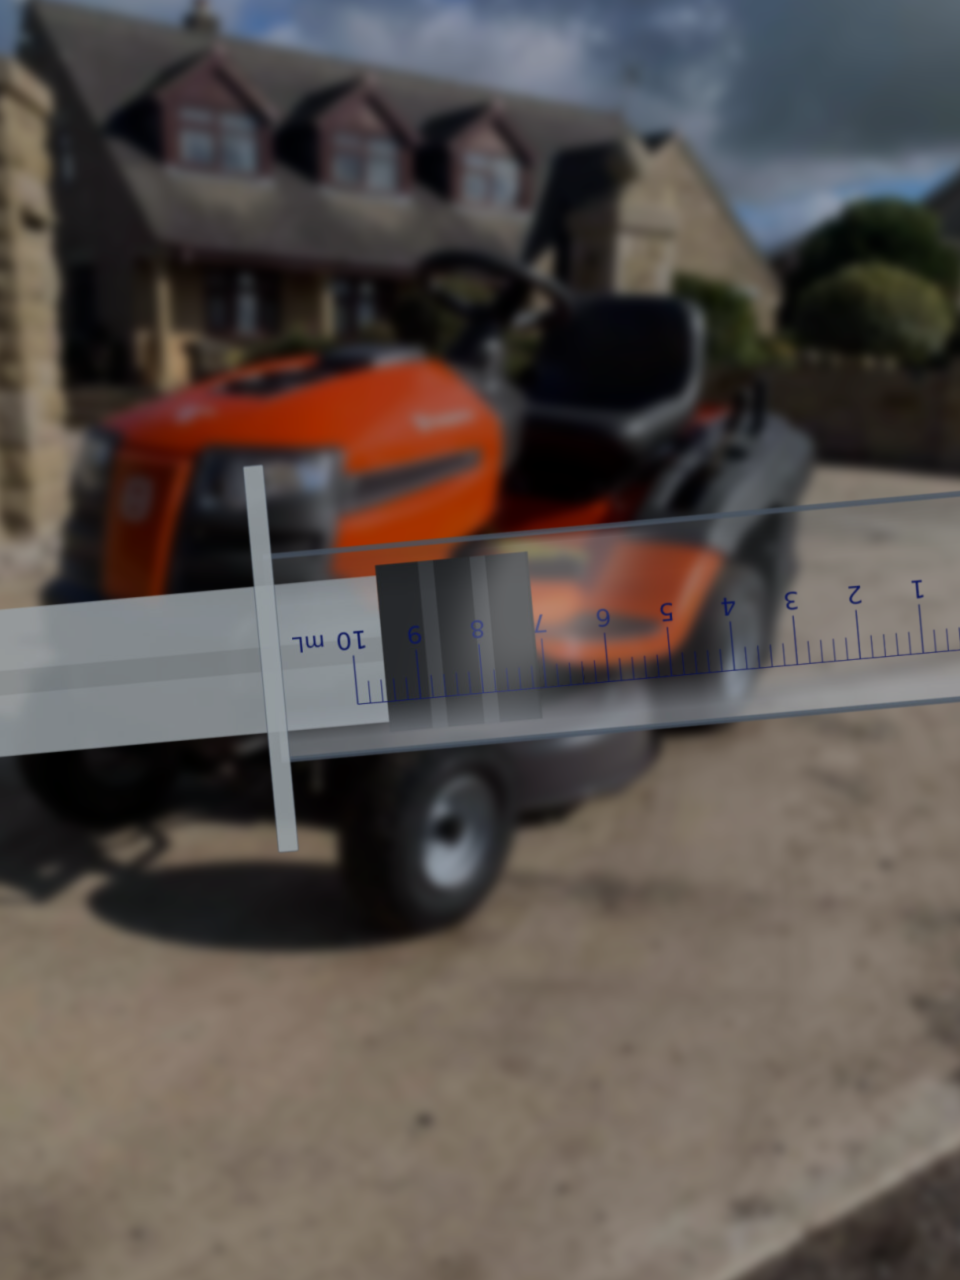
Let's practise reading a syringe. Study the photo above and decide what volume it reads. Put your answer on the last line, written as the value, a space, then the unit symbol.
7.1 mL
